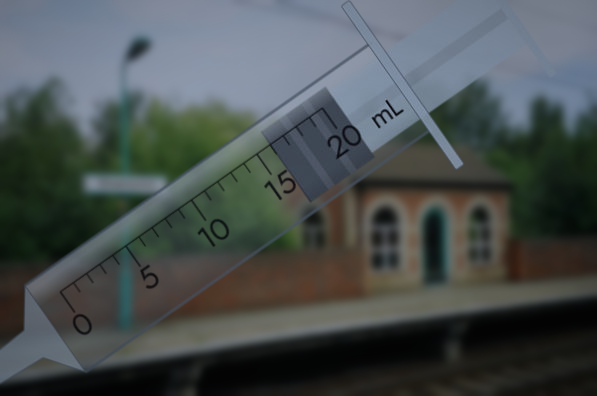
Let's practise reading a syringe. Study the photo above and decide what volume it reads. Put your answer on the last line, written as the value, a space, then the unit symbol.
16 mL
